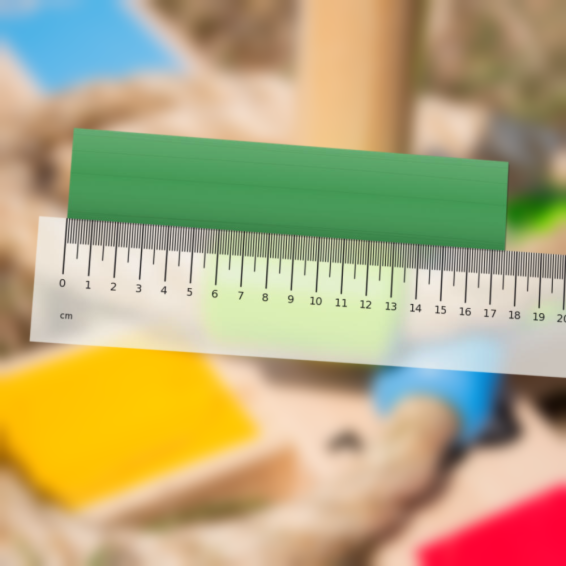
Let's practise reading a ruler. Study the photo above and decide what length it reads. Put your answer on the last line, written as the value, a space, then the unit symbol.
17.5 cm
